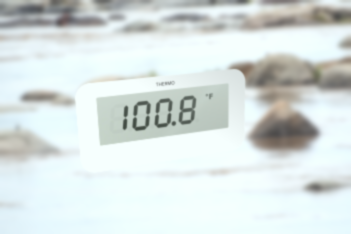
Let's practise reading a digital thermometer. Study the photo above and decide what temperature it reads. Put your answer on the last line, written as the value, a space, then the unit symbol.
100.8 °F
